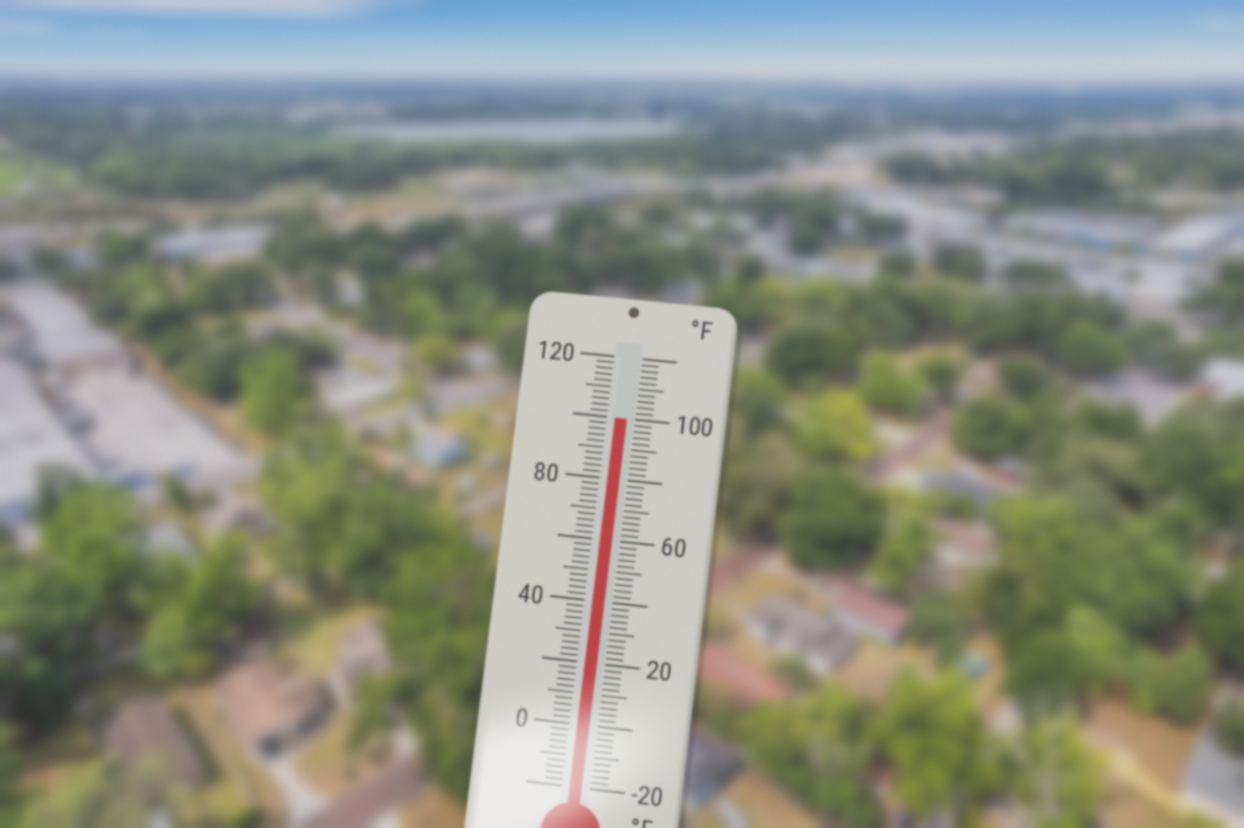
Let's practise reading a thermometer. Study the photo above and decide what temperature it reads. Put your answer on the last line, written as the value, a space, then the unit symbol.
100 °F
